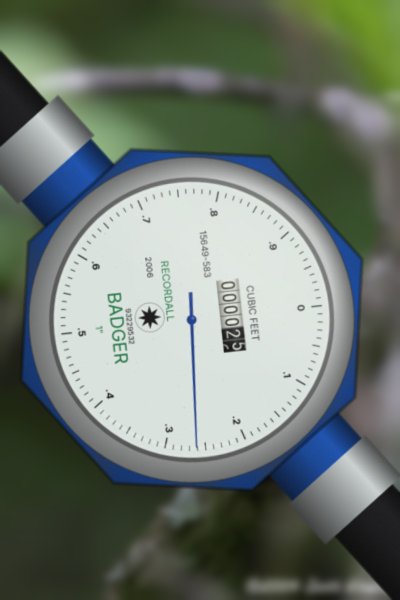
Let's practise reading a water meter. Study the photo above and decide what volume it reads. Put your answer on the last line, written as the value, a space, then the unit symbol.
25.26 ft³
